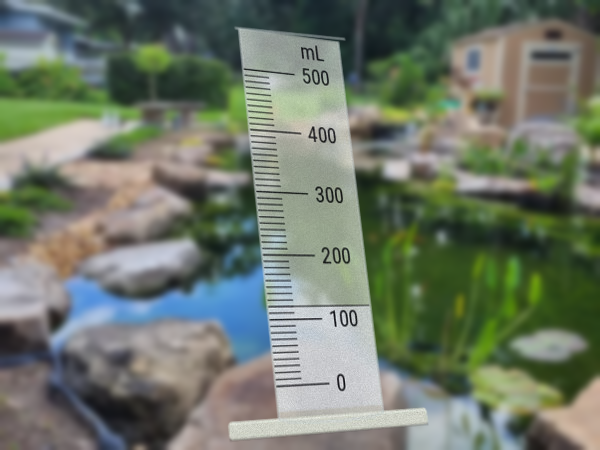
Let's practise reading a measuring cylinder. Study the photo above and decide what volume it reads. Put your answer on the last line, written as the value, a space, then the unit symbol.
120 mL
